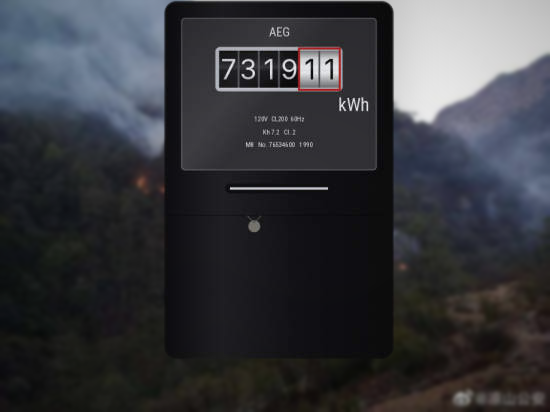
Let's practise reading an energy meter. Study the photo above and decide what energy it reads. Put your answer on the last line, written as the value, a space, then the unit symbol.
7319.11 kWh
